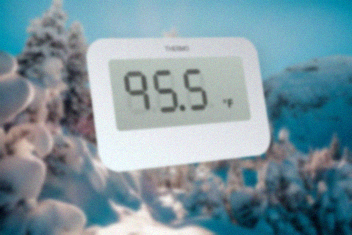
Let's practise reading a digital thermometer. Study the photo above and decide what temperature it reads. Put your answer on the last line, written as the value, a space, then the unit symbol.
95.5 °F
